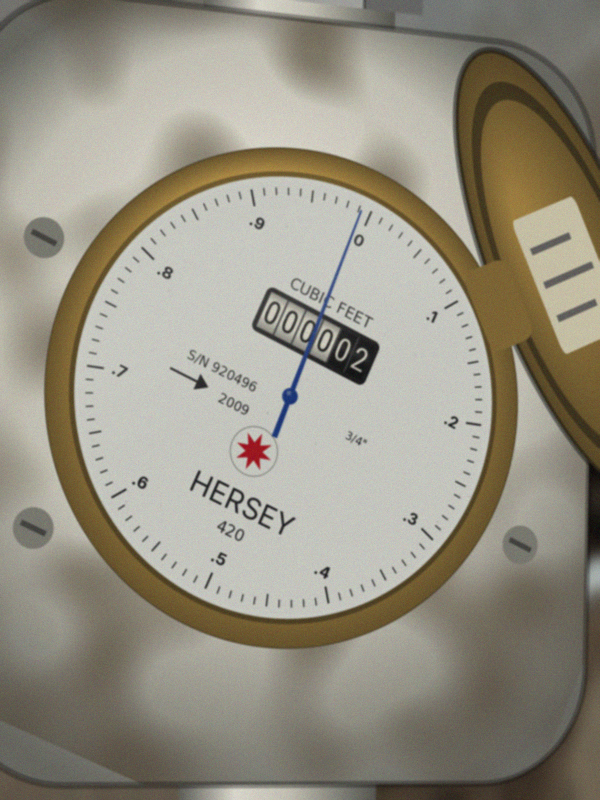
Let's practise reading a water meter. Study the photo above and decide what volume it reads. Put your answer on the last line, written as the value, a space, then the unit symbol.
1.99 ft³
